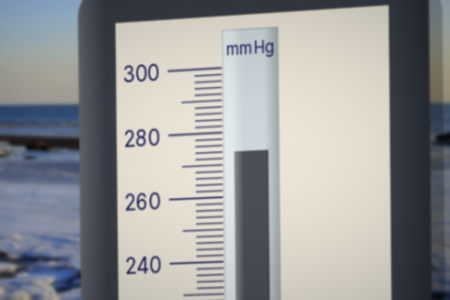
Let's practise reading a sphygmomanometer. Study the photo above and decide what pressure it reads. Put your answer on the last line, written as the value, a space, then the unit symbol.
274 mmHg
